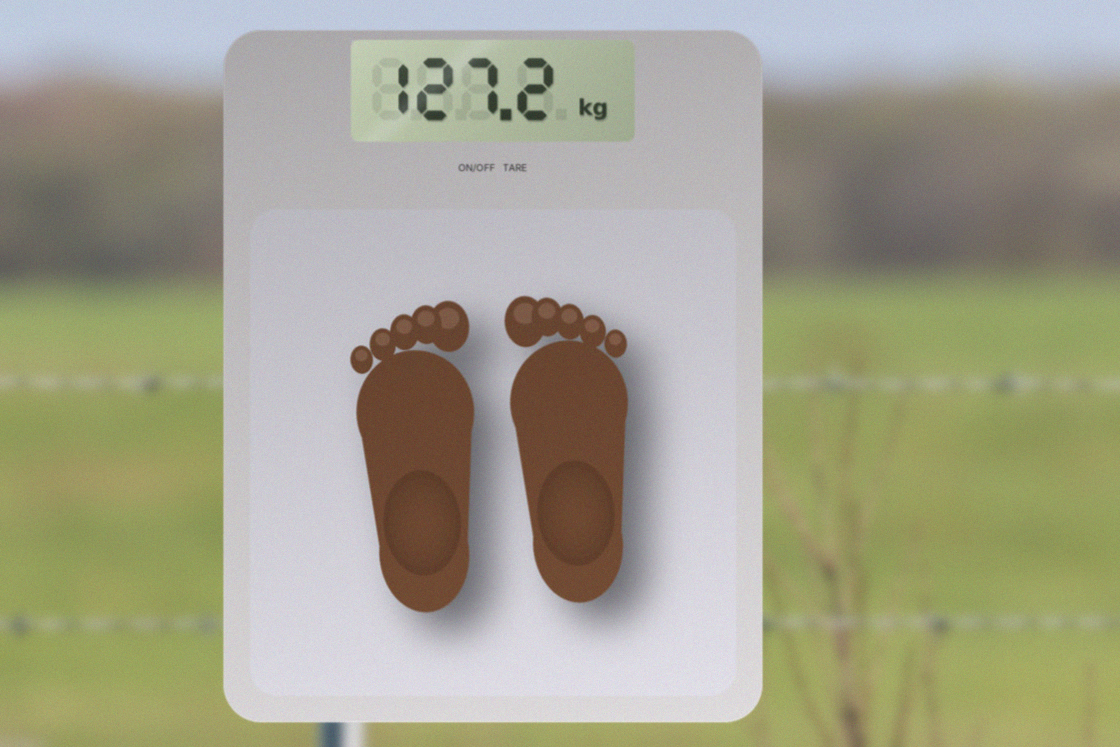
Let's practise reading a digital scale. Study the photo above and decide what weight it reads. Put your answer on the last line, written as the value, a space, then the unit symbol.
127.2 kg
